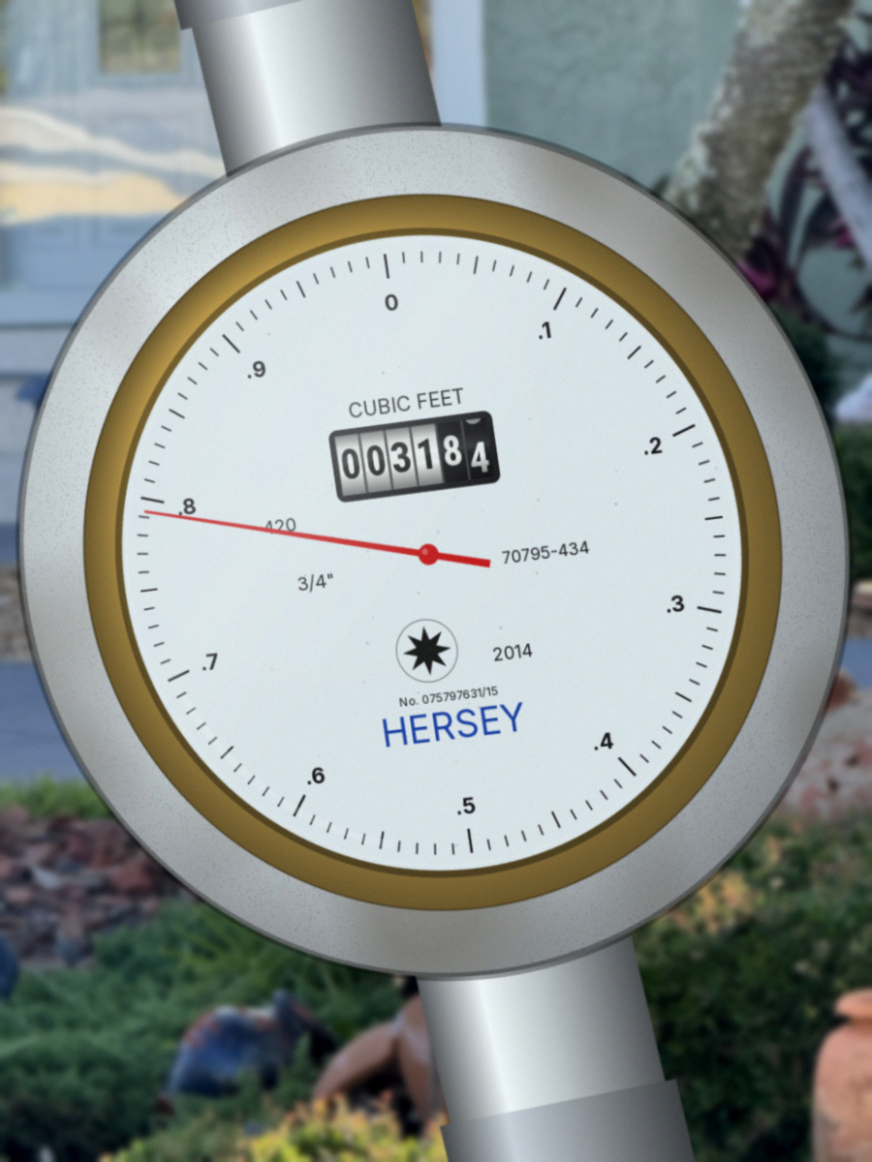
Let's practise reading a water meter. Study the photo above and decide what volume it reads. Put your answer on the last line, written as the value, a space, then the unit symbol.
3183.79 ft³
